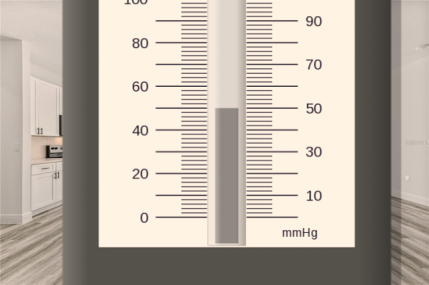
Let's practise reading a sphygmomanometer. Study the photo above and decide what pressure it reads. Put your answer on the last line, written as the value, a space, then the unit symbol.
50 mmHg
